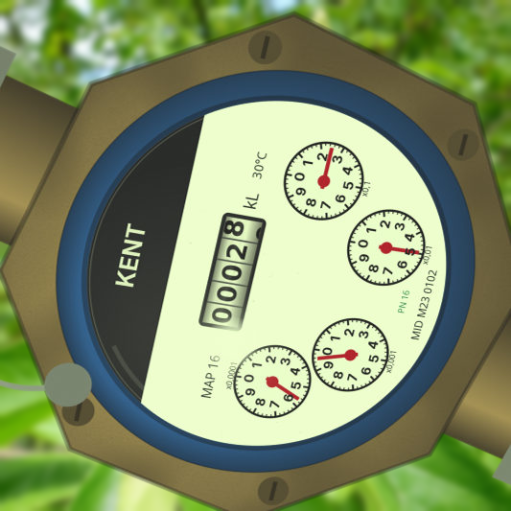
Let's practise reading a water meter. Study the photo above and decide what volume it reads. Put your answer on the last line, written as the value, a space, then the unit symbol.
28.2495 kL
